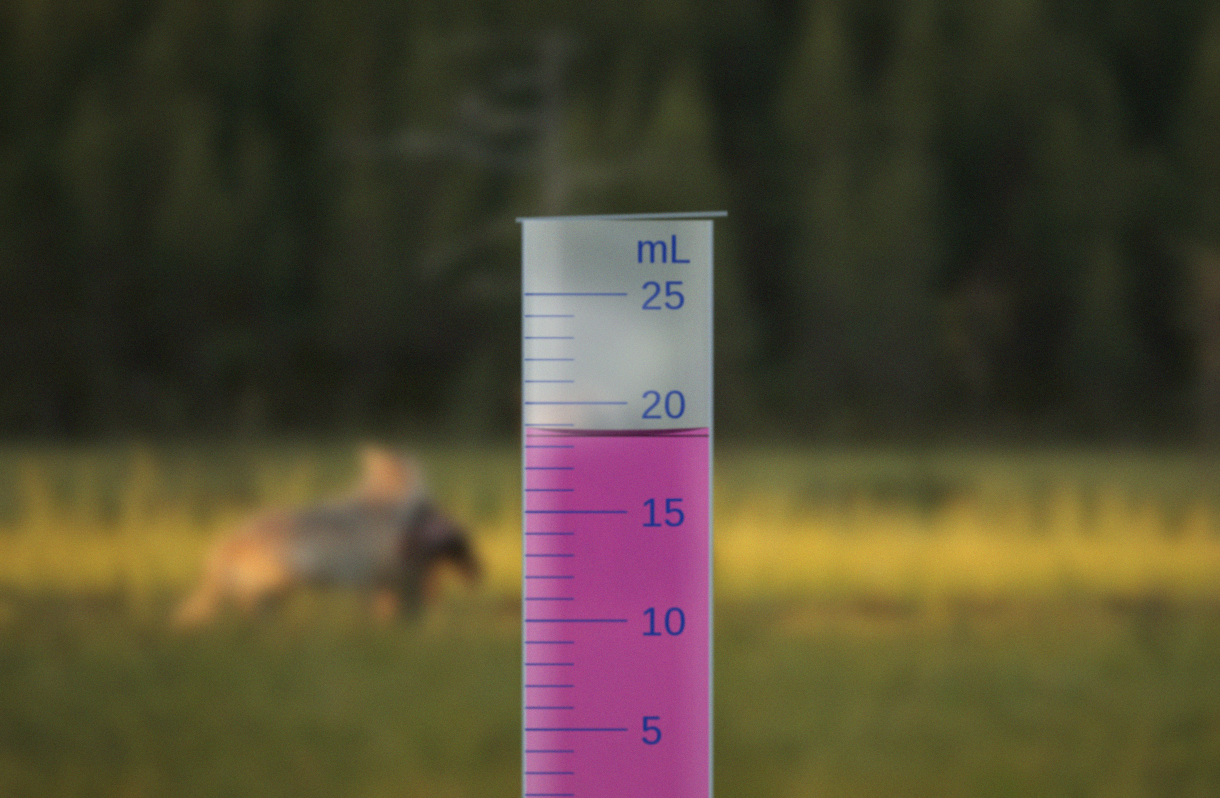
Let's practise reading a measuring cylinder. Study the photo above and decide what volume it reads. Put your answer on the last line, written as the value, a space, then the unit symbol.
18.5 mL
